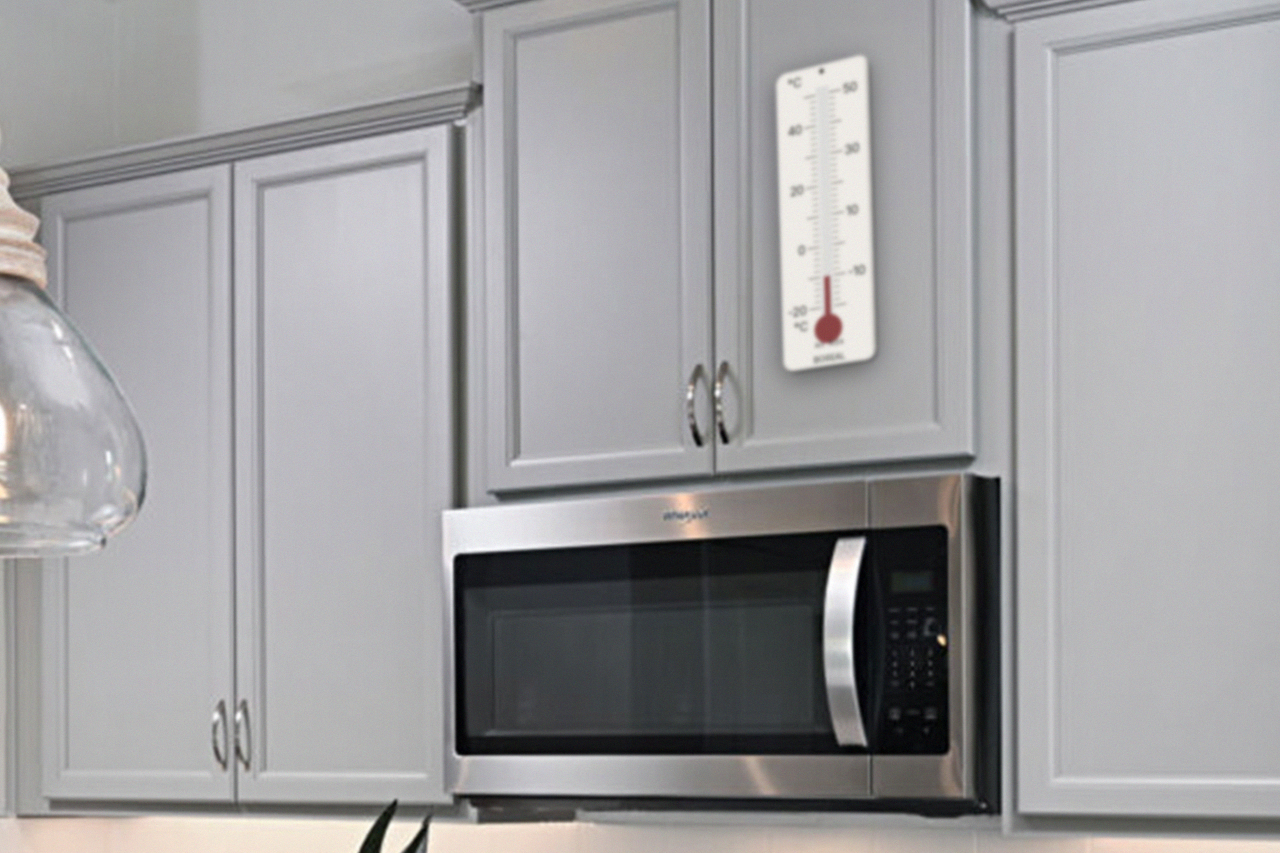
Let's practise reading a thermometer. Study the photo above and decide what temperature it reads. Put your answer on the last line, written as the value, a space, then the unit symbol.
-10 °C
